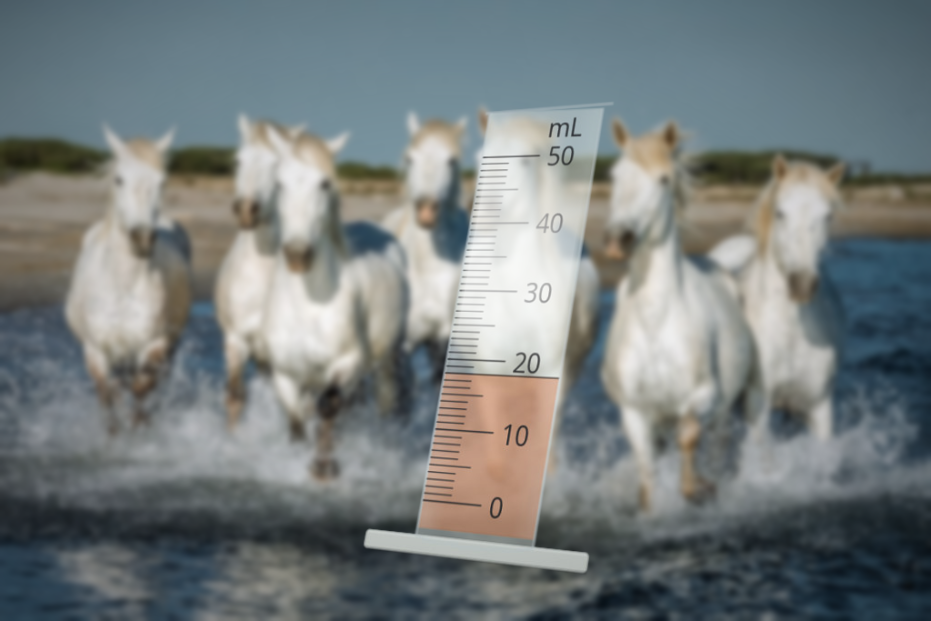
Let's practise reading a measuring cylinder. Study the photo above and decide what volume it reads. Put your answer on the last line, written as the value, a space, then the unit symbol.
18 mL
